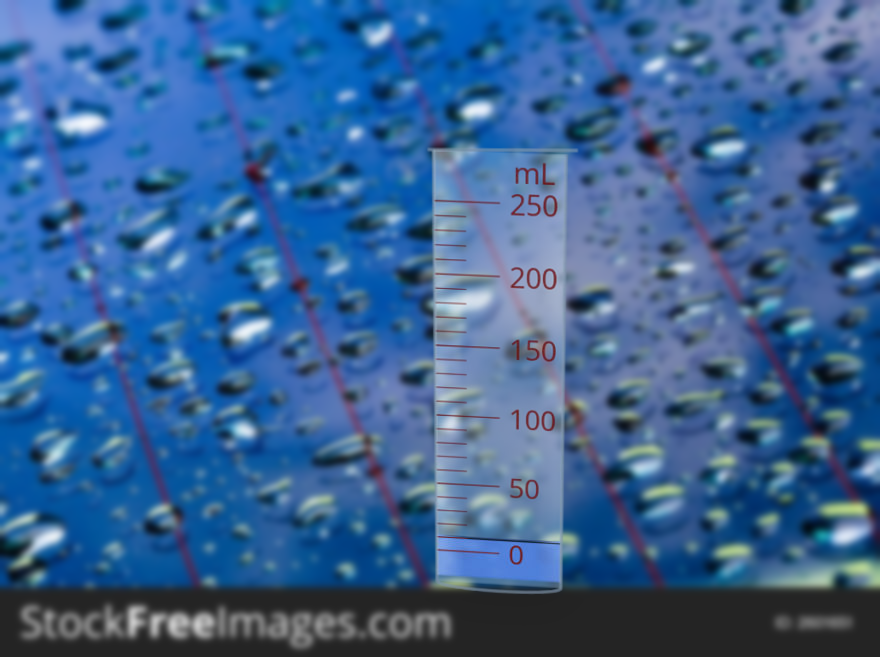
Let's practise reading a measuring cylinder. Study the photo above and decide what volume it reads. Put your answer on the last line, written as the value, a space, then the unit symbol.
10 mL
